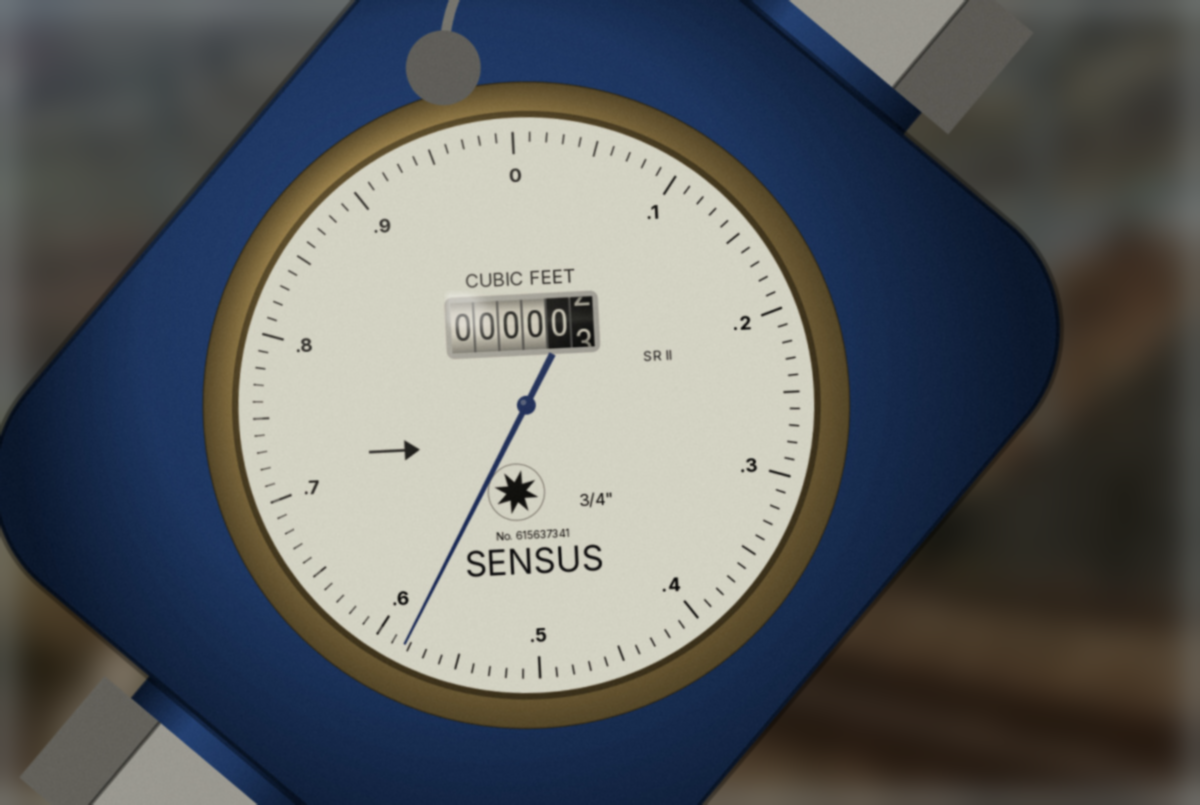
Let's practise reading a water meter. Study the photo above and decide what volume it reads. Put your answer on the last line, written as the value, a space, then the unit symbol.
2.58 ft³
